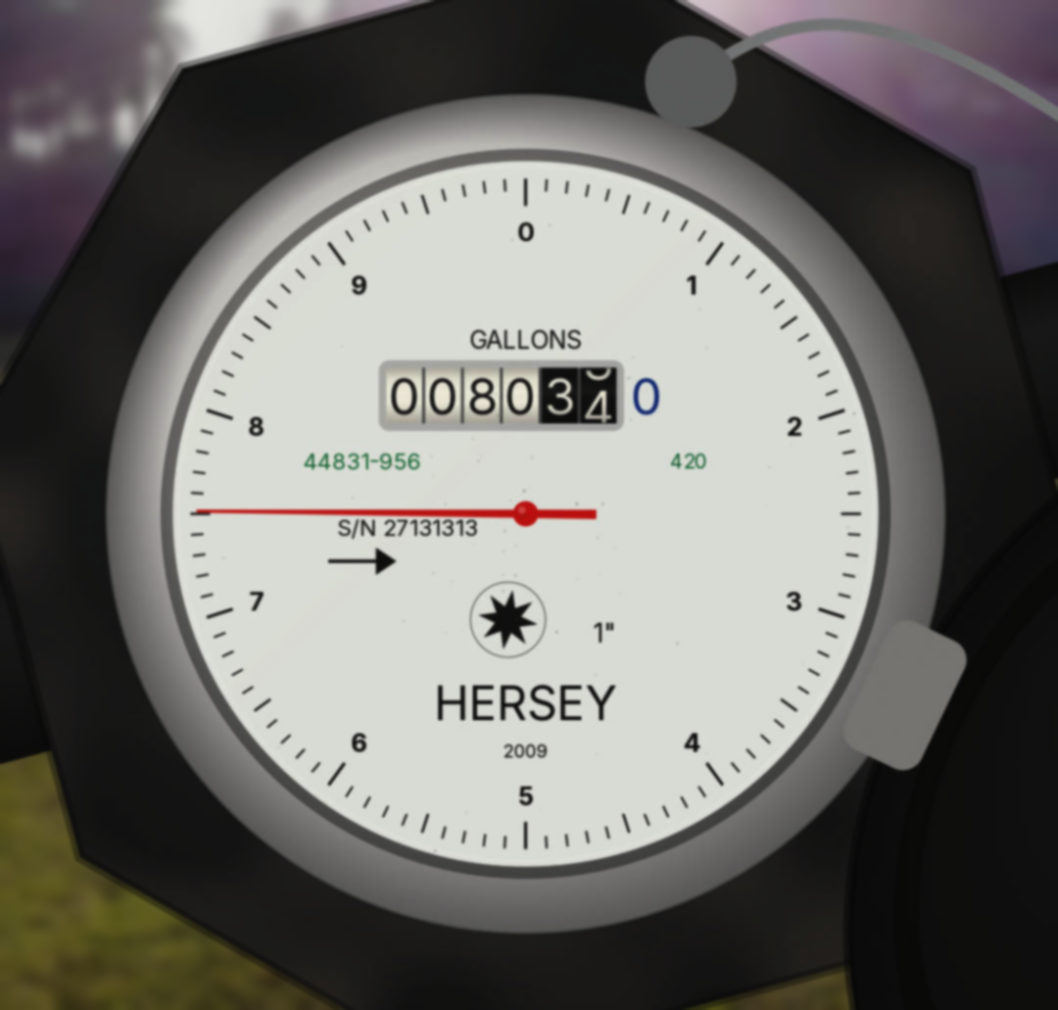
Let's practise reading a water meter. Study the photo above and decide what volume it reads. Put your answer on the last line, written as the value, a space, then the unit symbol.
80337.5 gal
